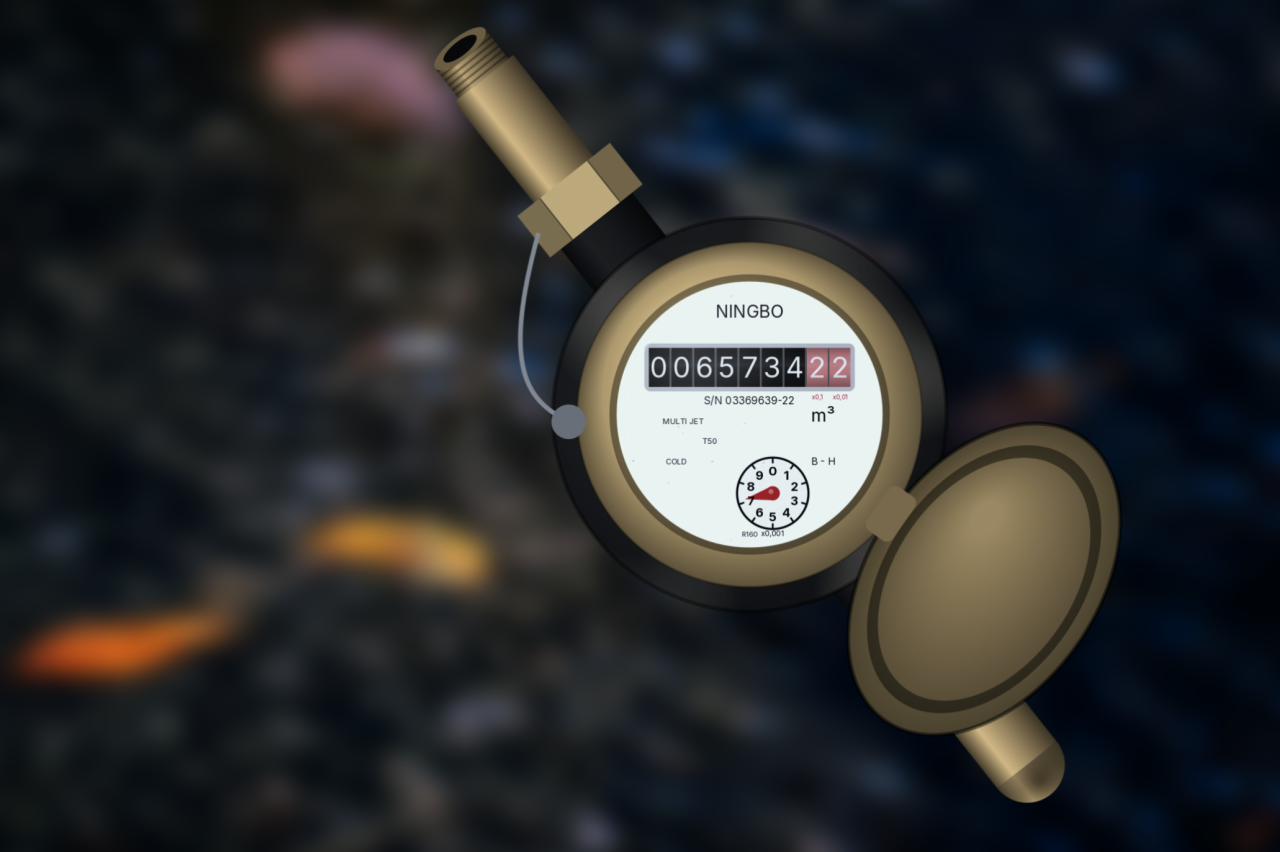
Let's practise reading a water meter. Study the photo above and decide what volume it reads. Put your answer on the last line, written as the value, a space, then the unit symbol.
65734.227 m³
